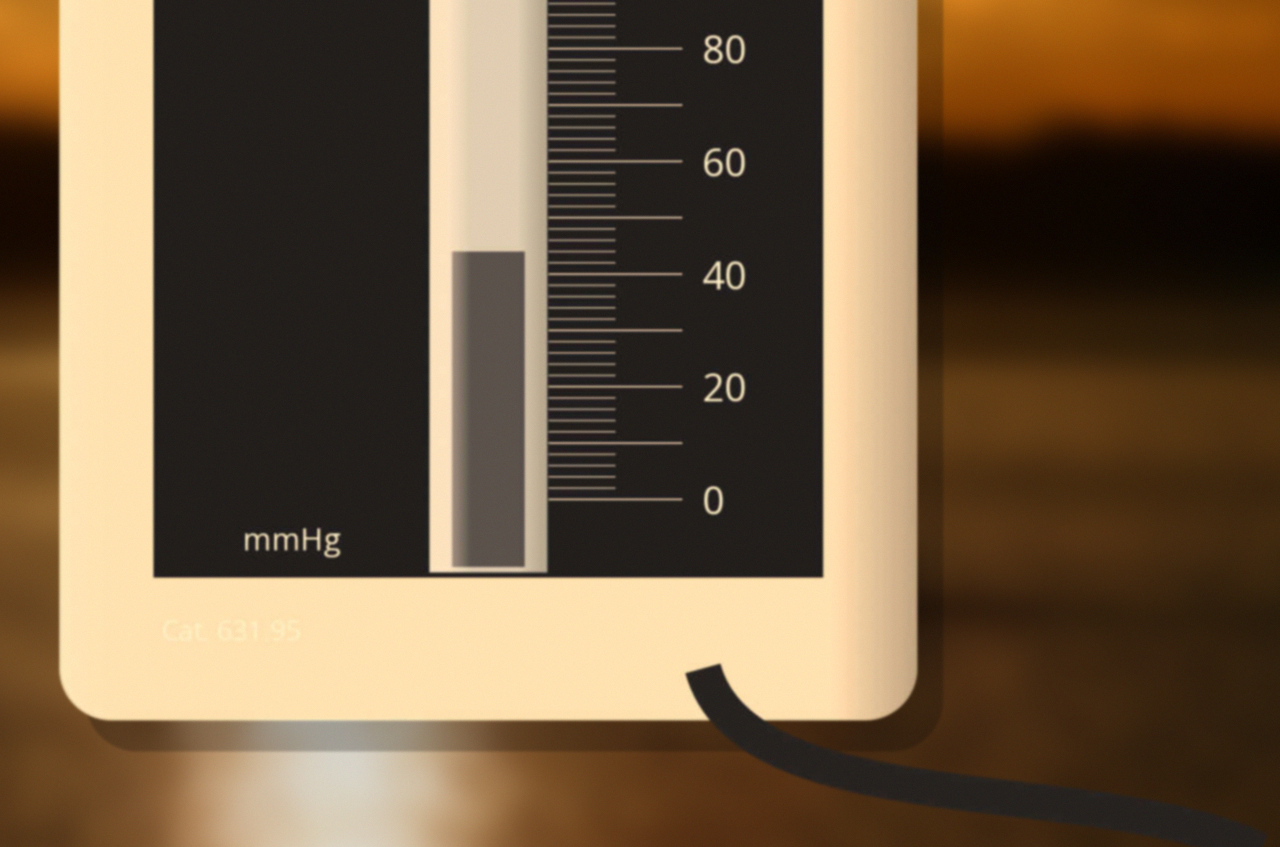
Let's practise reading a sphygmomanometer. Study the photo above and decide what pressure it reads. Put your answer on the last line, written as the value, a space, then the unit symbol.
44 mmHg
